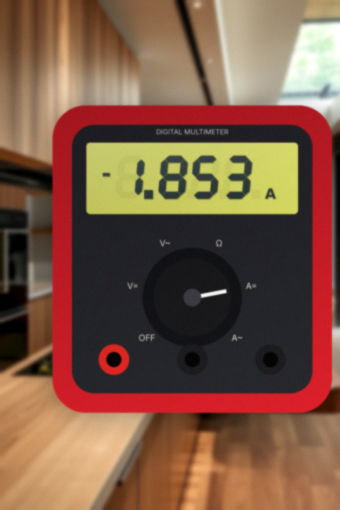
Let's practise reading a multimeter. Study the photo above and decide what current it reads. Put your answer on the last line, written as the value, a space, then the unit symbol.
-1.853 A
